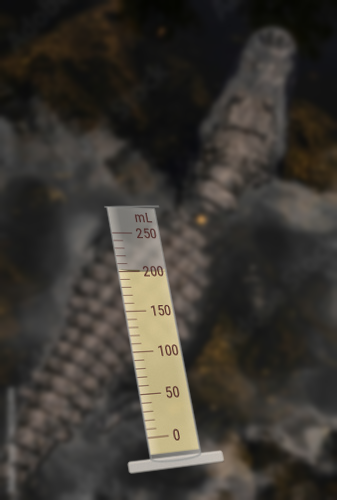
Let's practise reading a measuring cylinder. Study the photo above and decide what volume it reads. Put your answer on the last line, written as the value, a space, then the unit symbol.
200 mL
